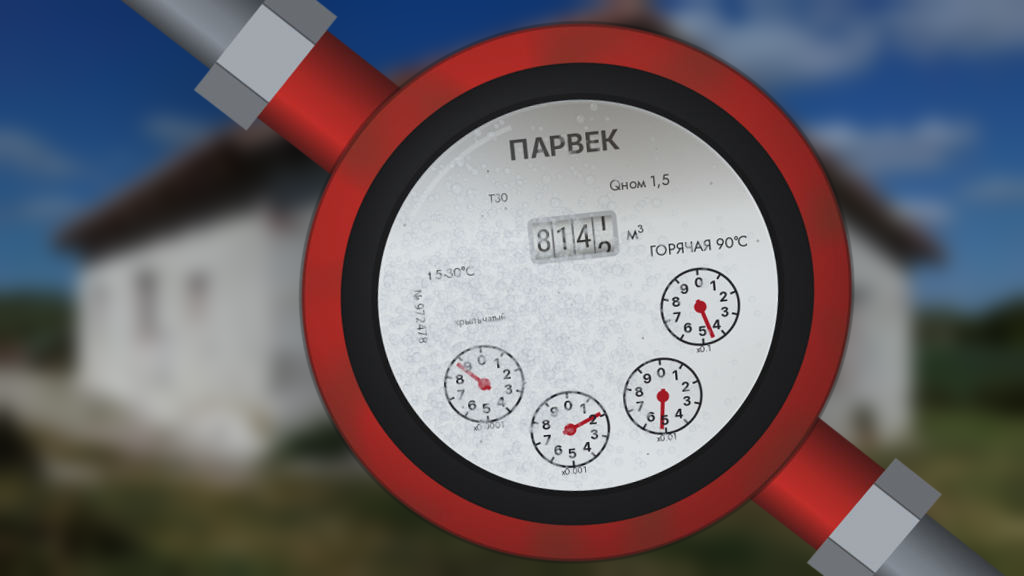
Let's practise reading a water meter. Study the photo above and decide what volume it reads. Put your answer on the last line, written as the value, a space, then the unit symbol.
8141.4518 m³
